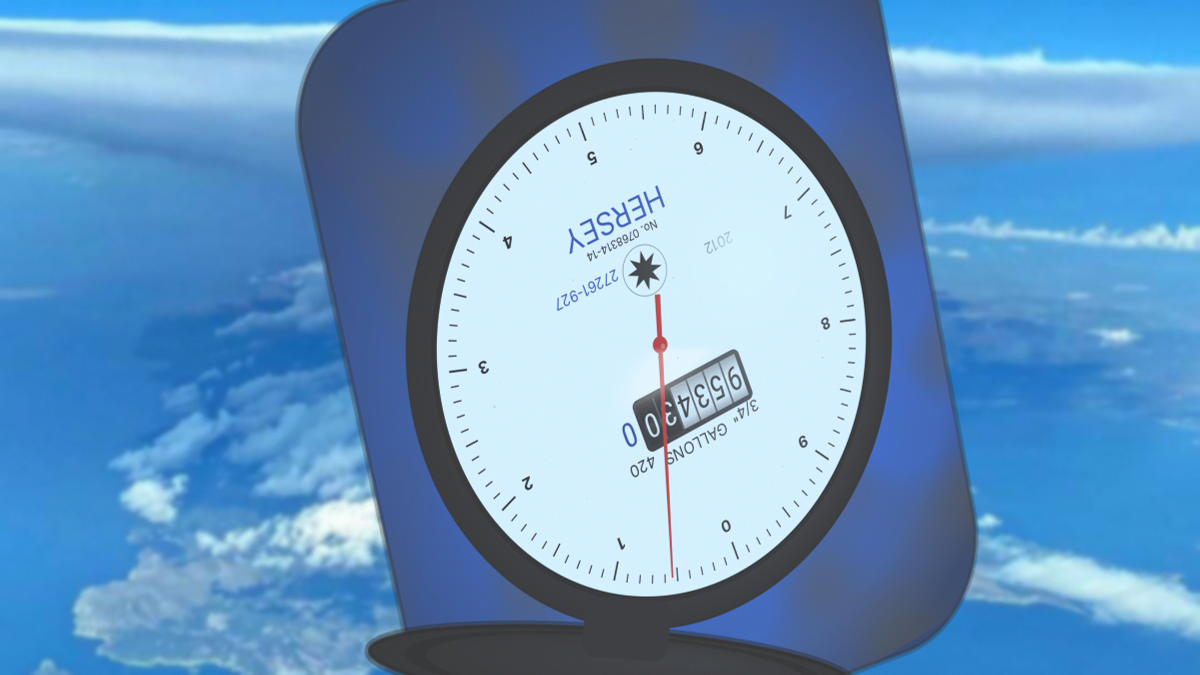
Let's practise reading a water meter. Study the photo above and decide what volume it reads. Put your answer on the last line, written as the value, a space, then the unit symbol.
9534300.5 gal
